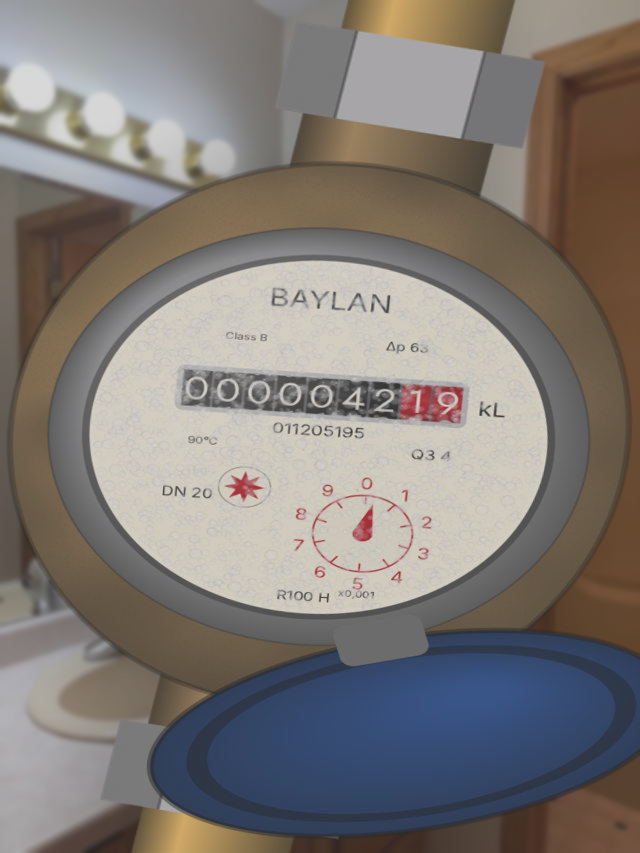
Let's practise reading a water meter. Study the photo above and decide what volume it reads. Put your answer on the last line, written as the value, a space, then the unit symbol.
42.190 kL
